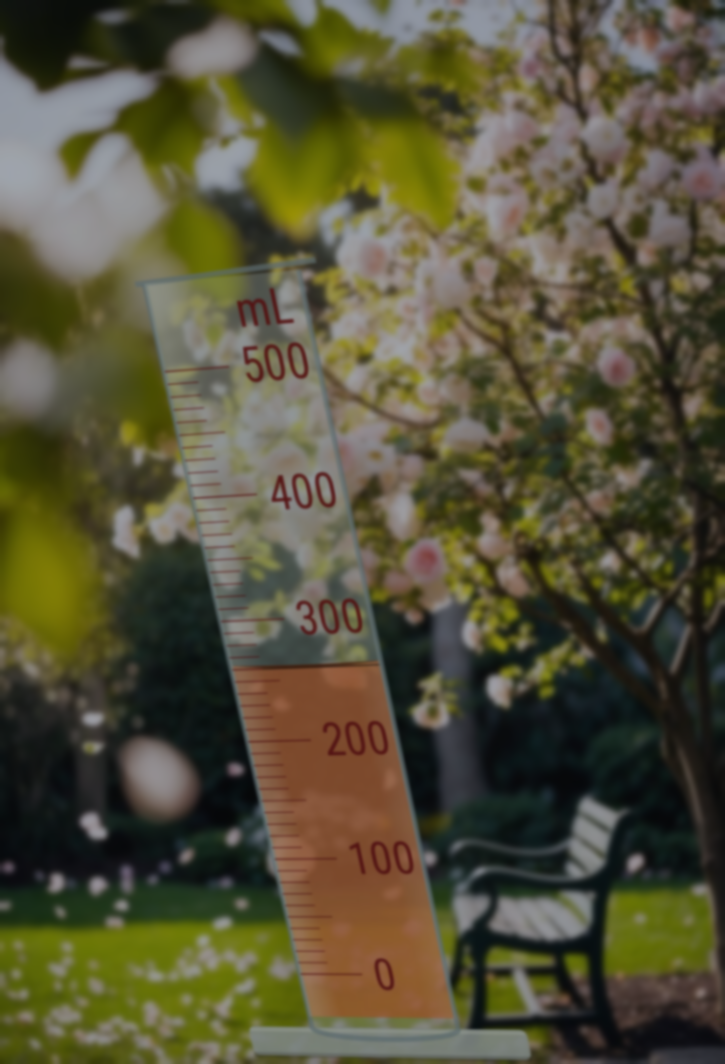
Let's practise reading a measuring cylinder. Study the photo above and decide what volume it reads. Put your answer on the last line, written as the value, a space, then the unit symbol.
260 mL
